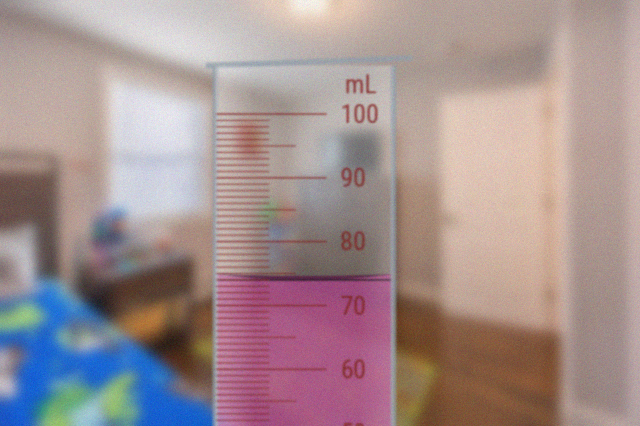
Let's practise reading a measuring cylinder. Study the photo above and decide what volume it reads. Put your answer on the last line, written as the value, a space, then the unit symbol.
74 mL
